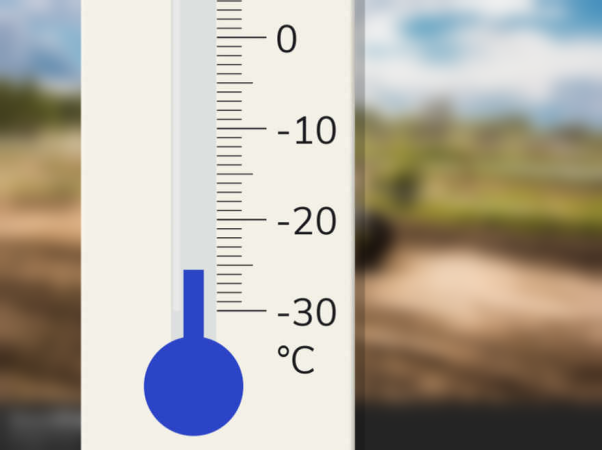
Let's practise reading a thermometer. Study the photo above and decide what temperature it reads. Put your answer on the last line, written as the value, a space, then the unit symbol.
-25.5 °C
